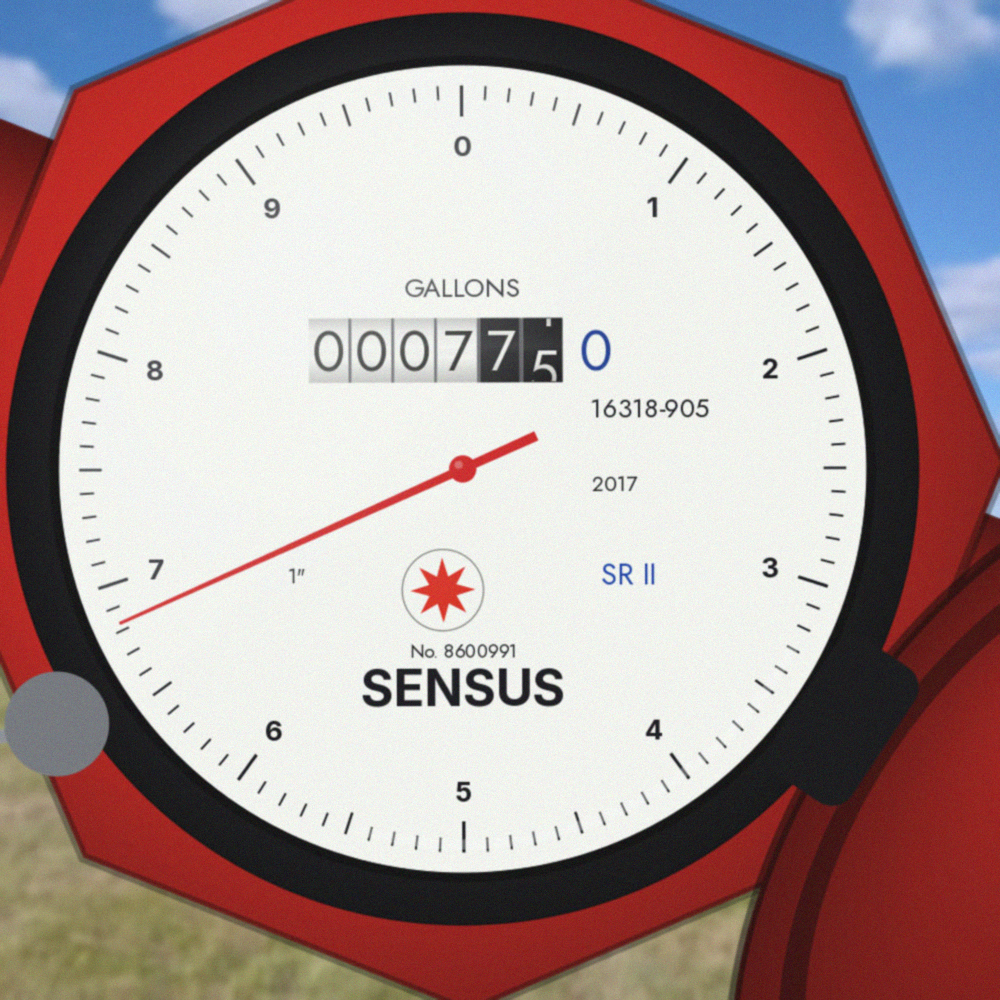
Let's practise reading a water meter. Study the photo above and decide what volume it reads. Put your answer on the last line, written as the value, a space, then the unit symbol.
7746.8 gal
